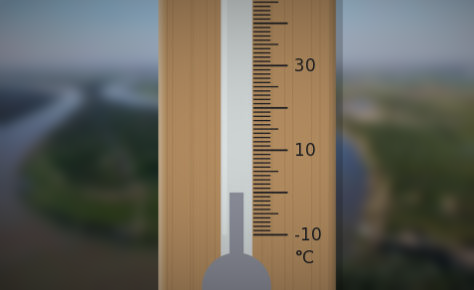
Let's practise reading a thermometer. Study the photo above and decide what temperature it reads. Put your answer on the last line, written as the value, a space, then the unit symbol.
0 °C
